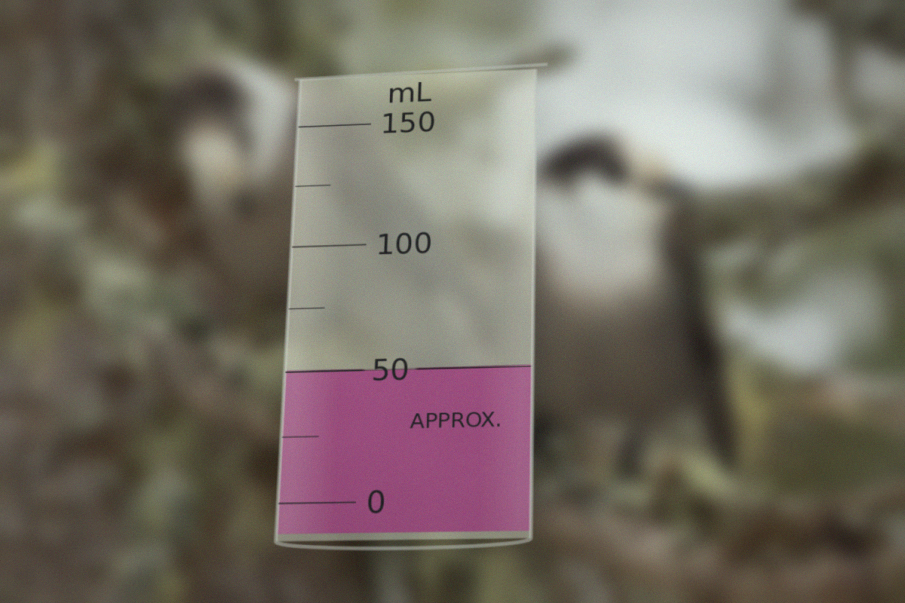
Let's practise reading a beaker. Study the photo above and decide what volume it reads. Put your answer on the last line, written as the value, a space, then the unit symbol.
50 mL
